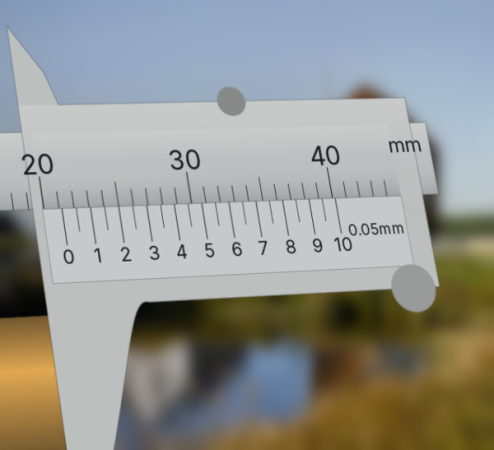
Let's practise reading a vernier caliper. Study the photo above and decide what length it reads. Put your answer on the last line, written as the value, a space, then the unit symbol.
21.2 mm
